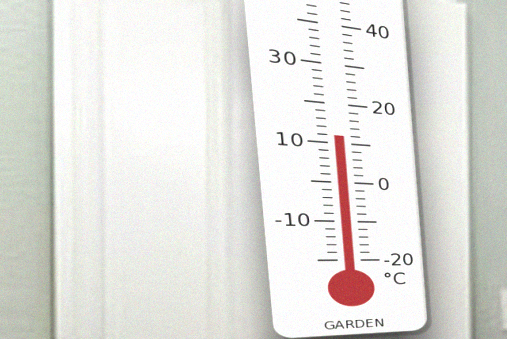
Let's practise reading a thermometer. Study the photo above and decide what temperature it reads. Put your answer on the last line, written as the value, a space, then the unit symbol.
12 °C
